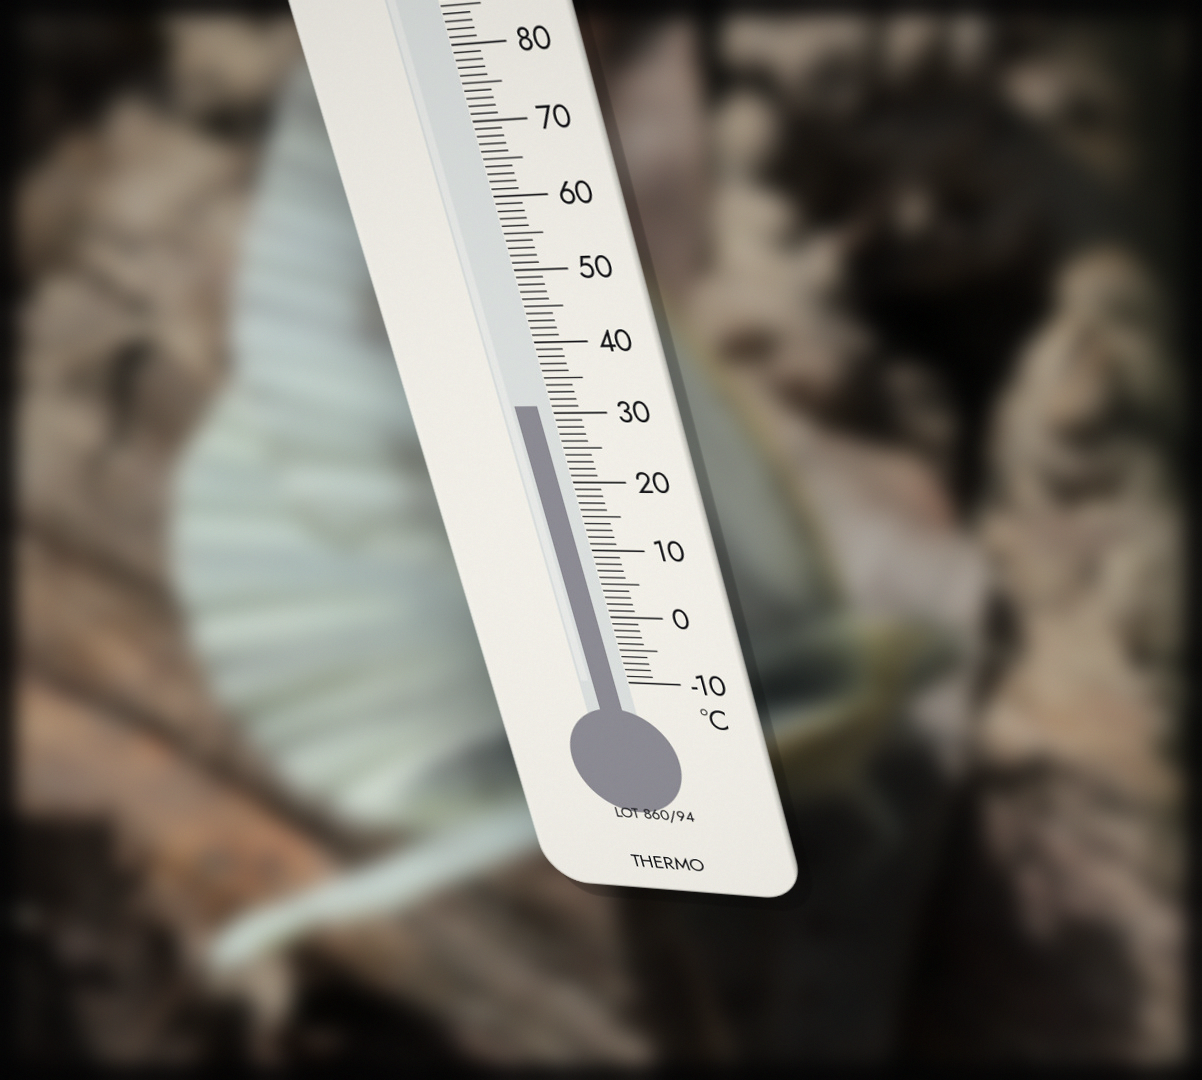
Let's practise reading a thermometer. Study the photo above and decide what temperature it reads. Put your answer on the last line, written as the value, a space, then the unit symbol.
31 °C
